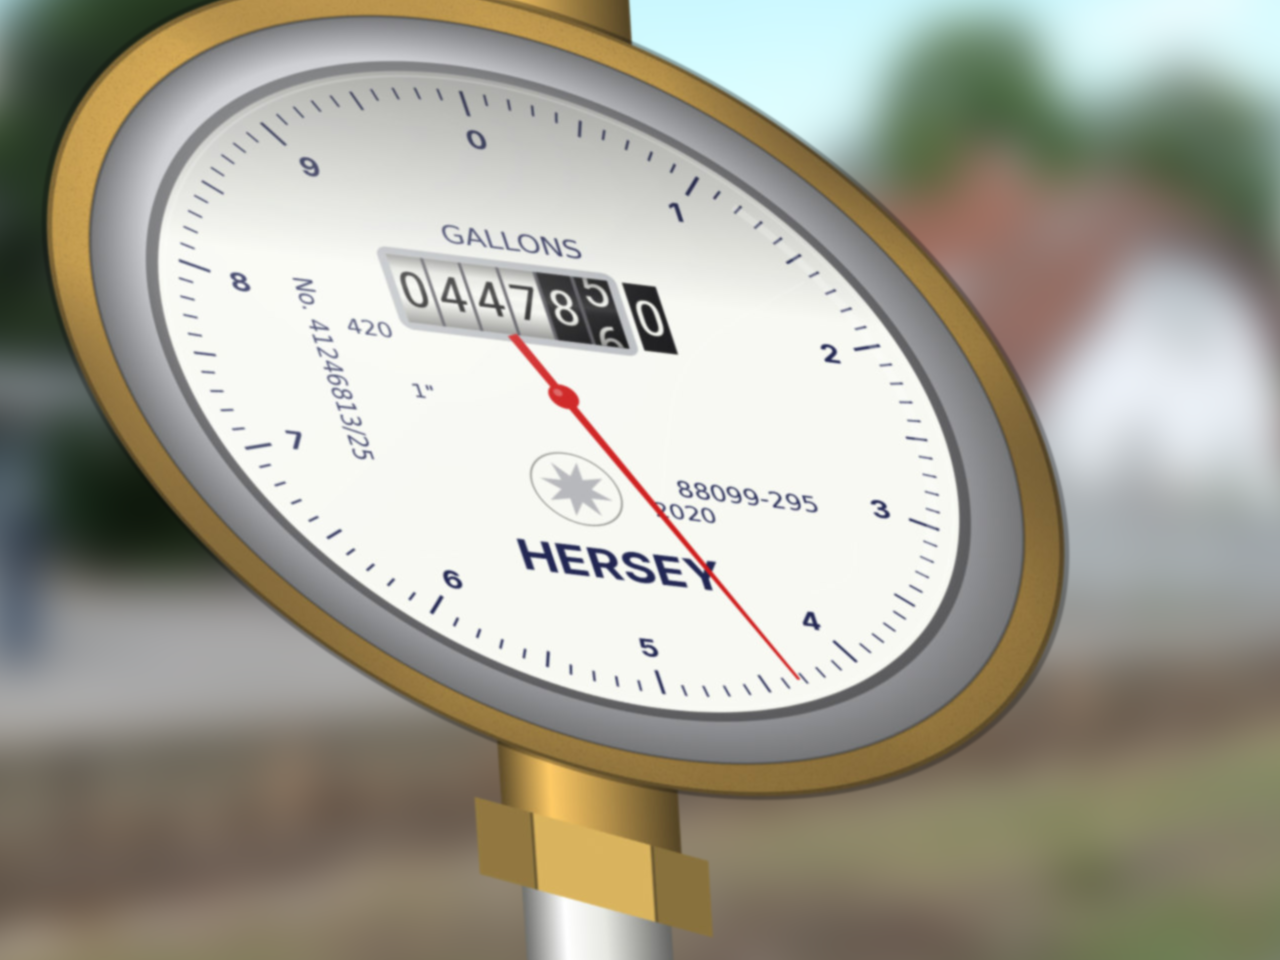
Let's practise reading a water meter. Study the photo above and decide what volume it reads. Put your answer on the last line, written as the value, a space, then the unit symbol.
447854.3 gal
